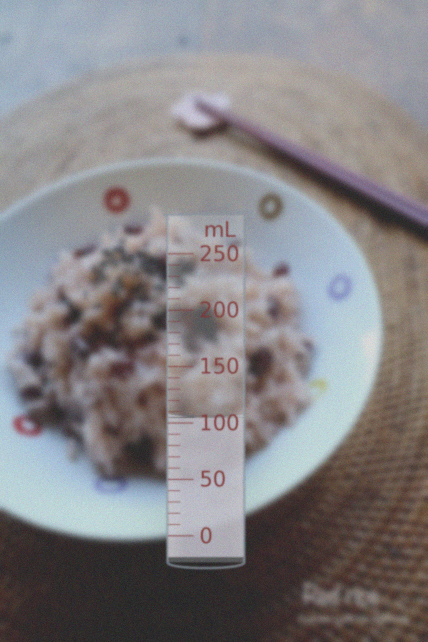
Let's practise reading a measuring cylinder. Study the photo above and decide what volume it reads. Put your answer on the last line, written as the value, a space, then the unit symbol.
105 mL
